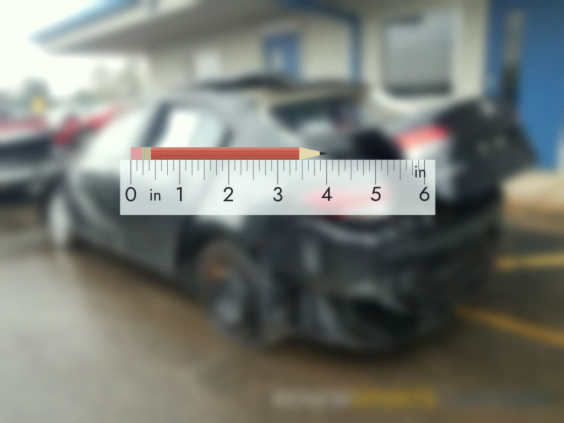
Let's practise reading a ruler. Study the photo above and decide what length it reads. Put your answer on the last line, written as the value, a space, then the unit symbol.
4 in
